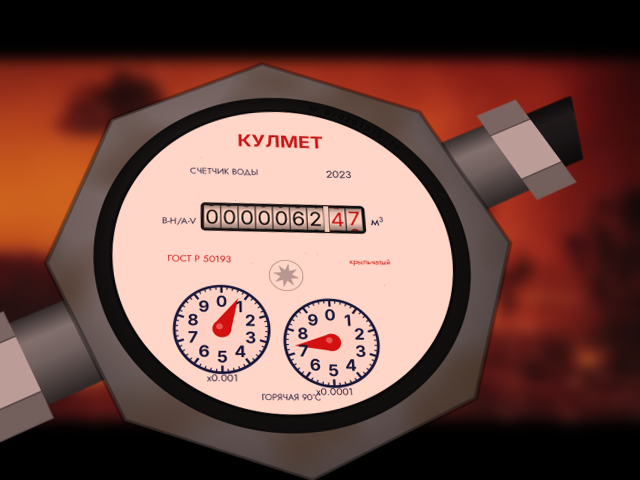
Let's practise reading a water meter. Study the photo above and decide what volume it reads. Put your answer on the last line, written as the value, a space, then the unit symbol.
62.4707 m³
